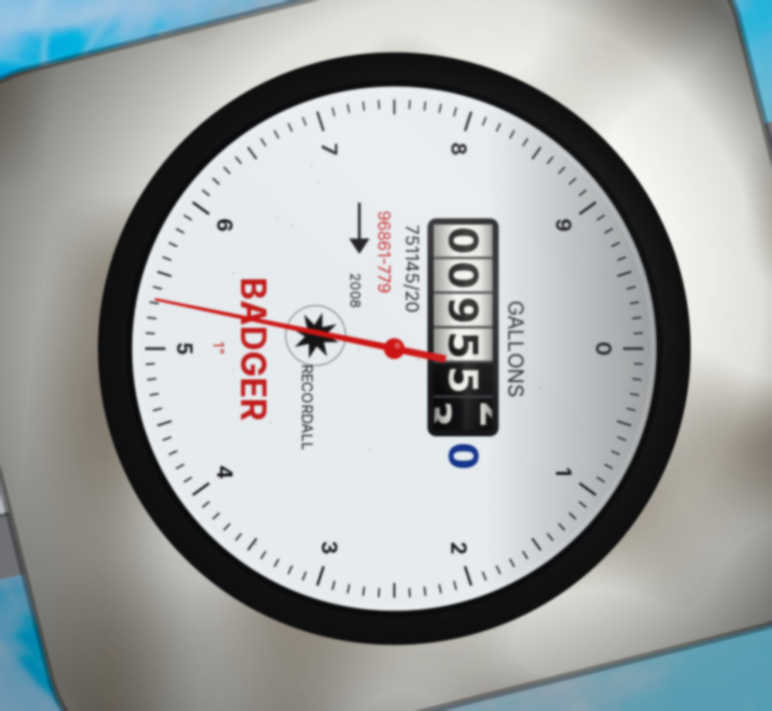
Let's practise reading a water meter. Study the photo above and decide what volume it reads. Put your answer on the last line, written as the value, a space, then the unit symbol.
95525.3 gal
